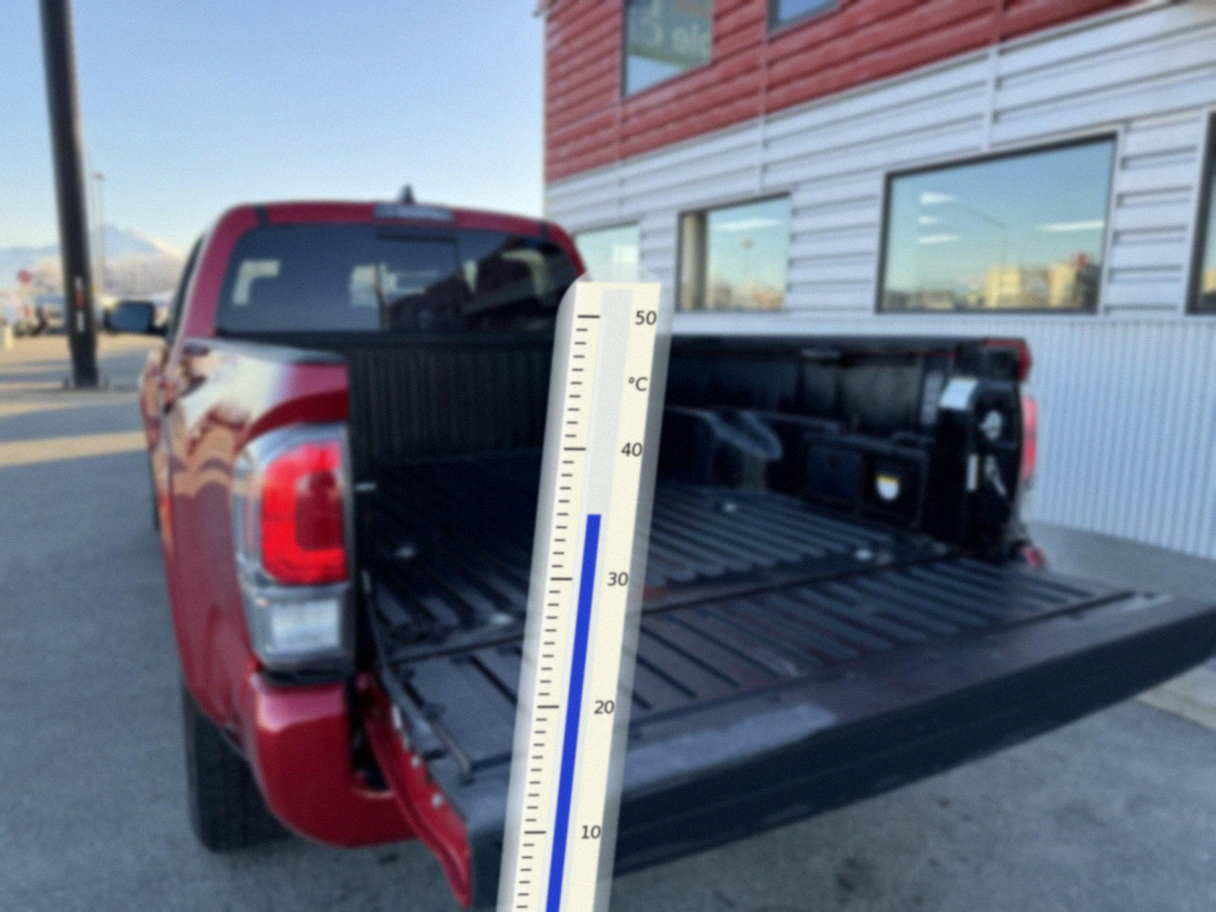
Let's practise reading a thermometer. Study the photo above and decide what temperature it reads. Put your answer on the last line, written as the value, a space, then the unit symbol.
35 °C
